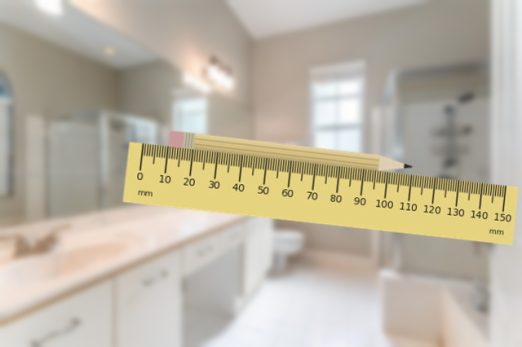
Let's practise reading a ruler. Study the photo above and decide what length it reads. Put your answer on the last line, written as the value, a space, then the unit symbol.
100 mm
